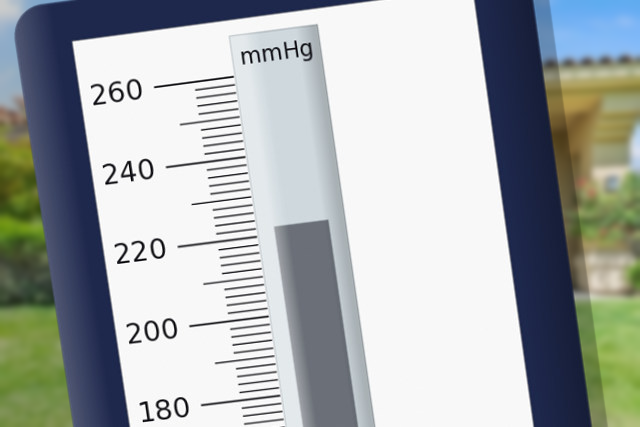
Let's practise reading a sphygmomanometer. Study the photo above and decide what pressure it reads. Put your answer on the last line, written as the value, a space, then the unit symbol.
222 mmHg
